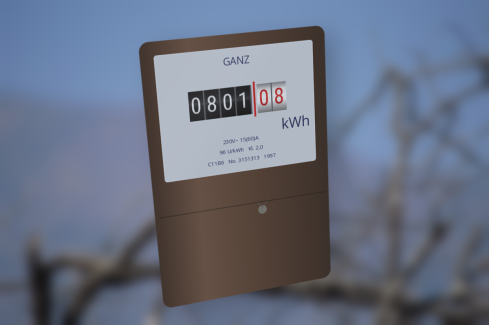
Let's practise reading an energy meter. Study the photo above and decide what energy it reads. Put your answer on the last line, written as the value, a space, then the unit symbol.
801.08 kWh
